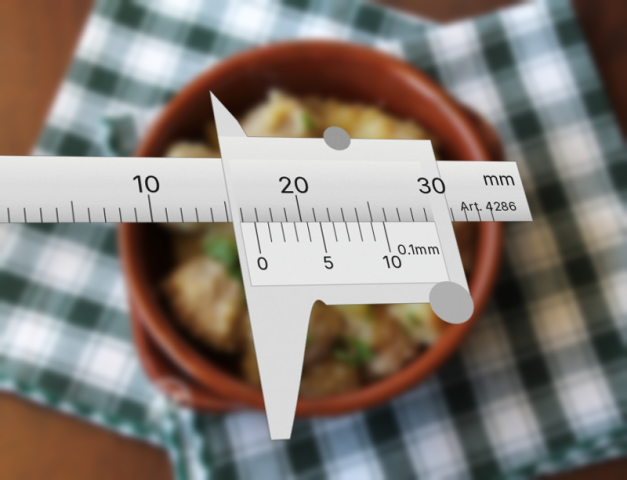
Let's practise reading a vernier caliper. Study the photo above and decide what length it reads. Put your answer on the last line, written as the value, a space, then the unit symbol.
16.8 mm
